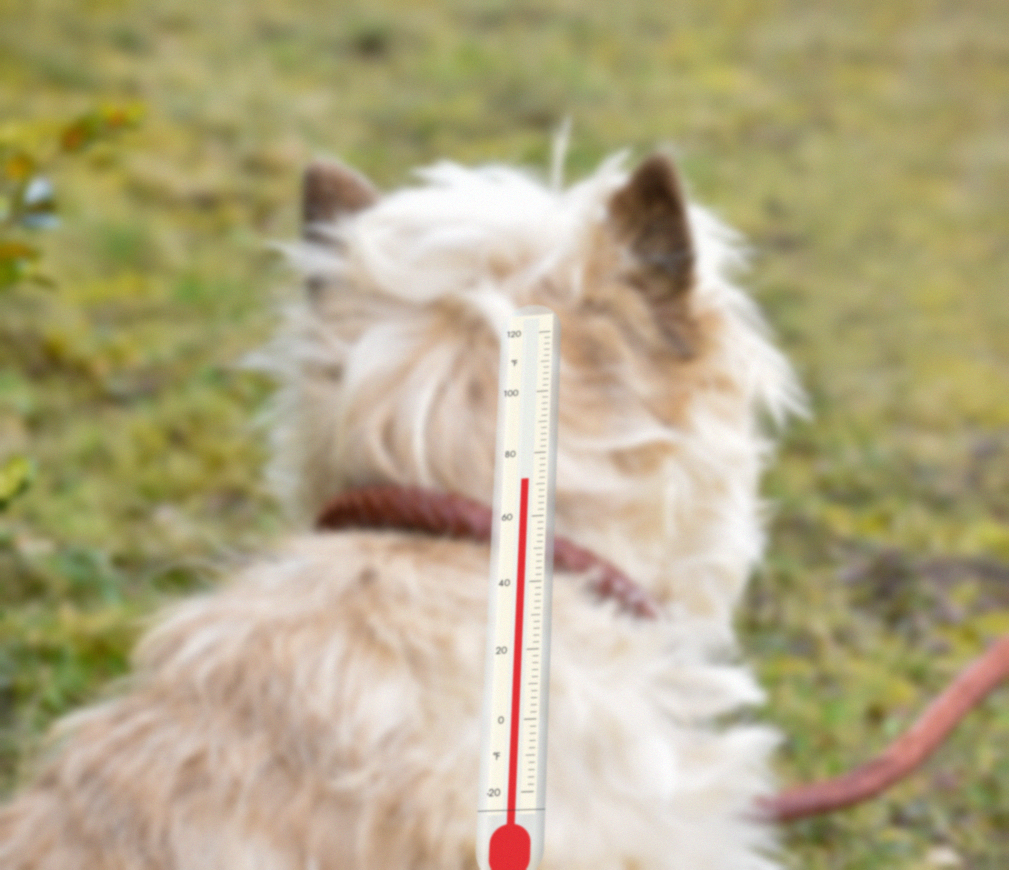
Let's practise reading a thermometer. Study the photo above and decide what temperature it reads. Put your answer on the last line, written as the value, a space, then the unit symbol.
72 °F
